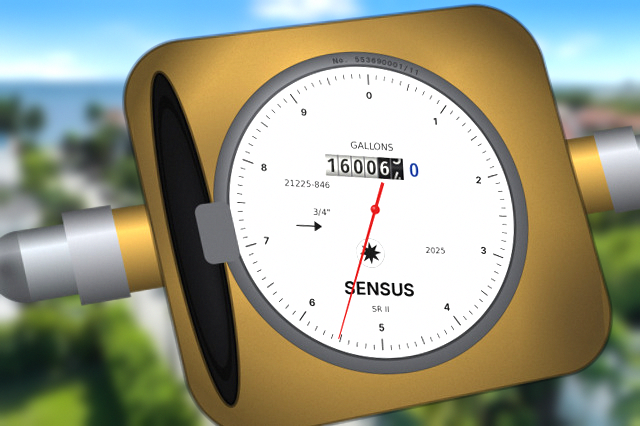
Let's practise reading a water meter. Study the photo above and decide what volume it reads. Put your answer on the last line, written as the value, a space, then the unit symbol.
1600635.5 gal
